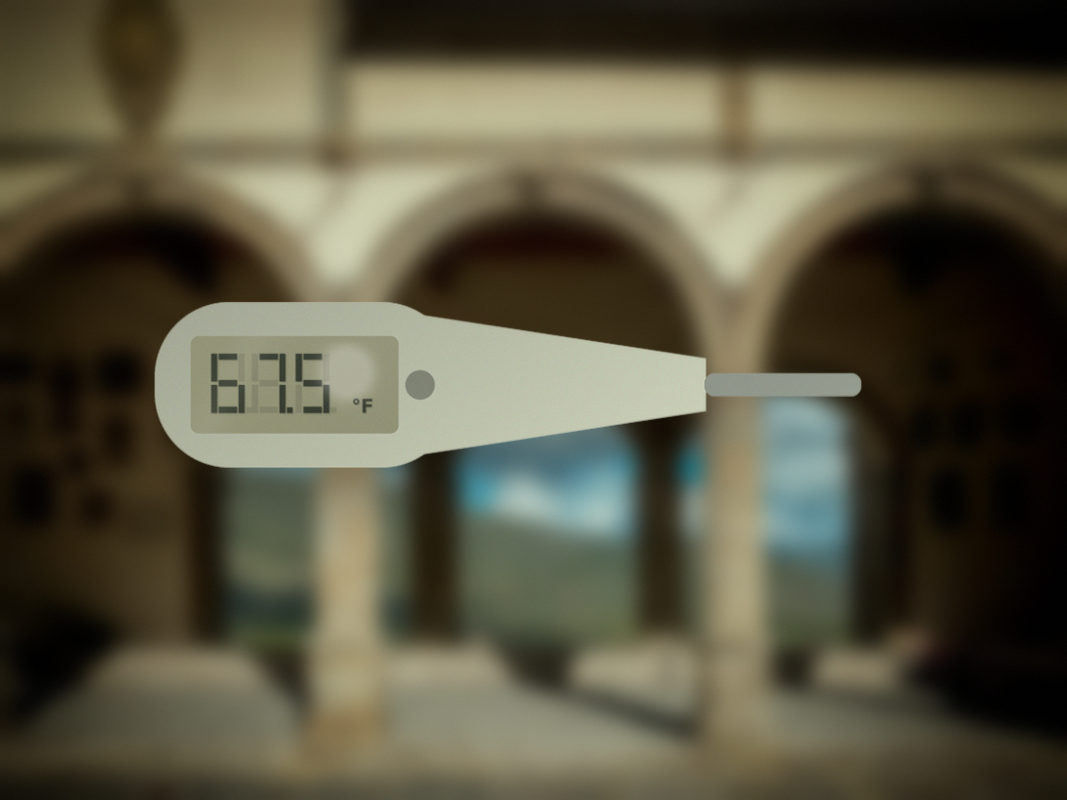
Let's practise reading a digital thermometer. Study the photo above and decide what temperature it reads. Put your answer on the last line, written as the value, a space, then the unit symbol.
67.5 °F
